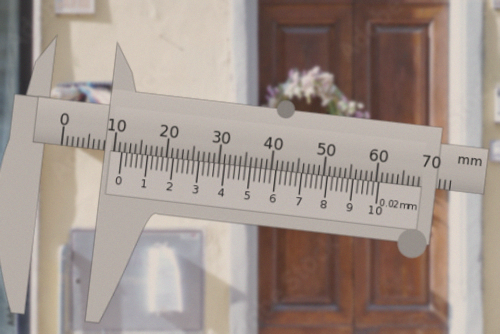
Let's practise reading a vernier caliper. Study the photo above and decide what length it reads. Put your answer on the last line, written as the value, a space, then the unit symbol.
11.5 mm
